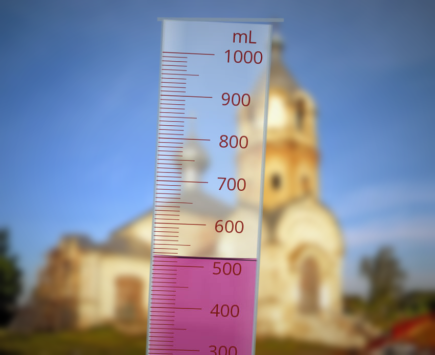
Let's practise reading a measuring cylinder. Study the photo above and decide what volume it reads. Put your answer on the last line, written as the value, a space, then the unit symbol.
520 mL
